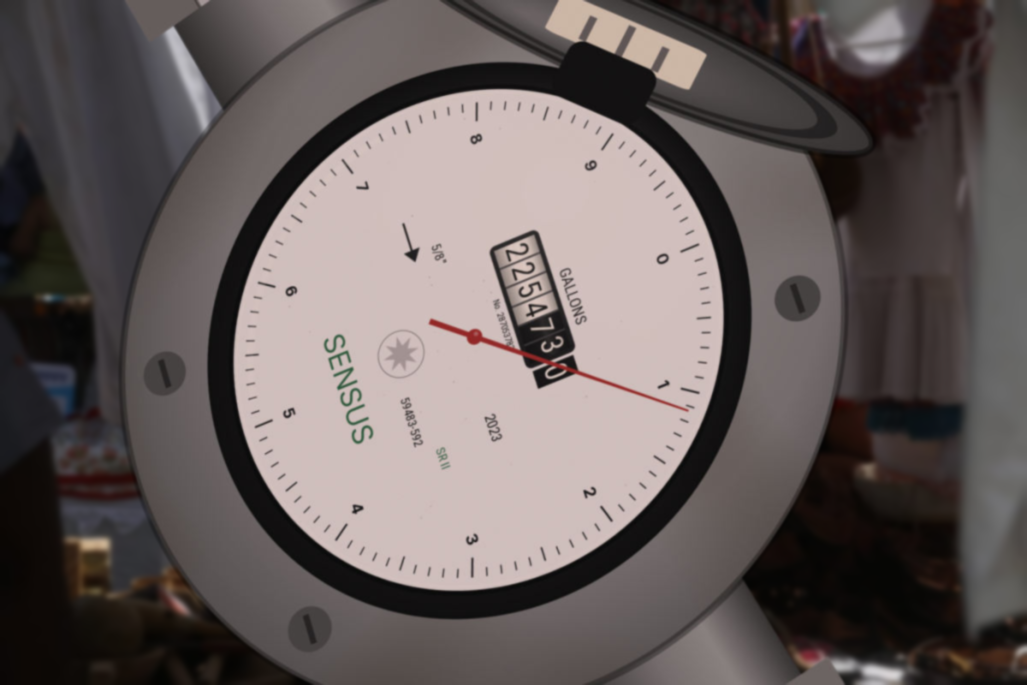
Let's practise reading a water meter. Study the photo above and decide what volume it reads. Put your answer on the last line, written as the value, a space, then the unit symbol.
2254731.1 gal
